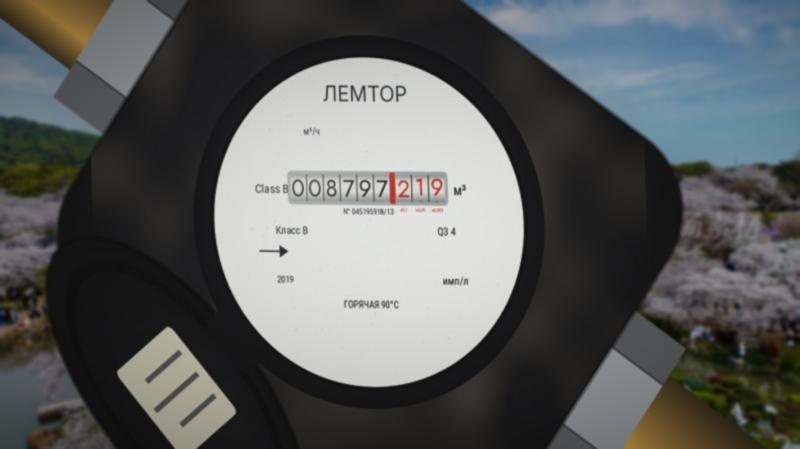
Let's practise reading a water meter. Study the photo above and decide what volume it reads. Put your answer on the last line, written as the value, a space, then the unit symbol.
8797.219 m³
